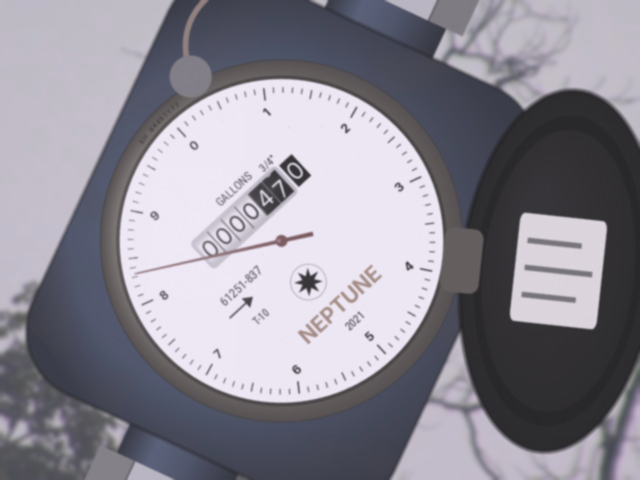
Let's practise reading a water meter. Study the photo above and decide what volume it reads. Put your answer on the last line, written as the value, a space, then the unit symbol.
468.3 gal
